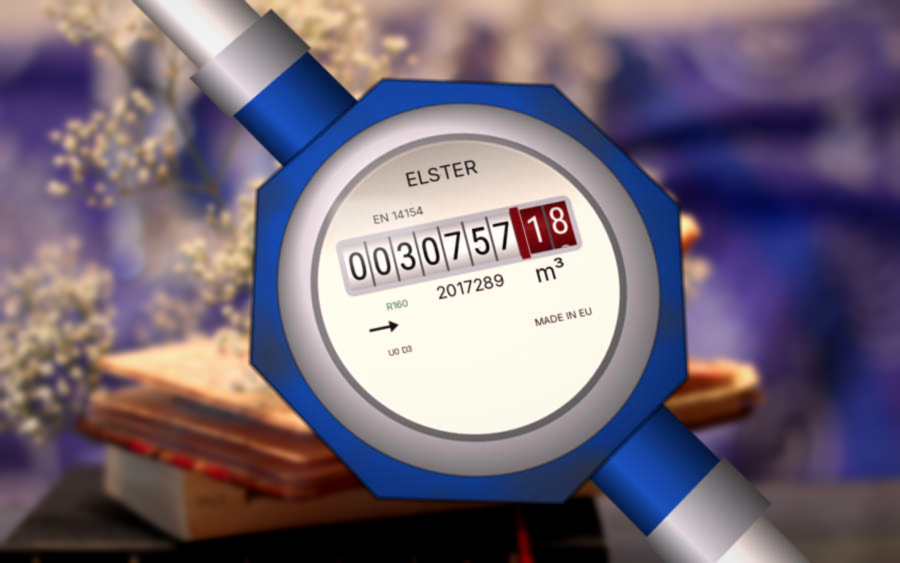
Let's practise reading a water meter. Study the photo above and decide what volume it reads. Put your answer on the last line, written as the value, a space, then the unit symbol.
30757.18 m³
